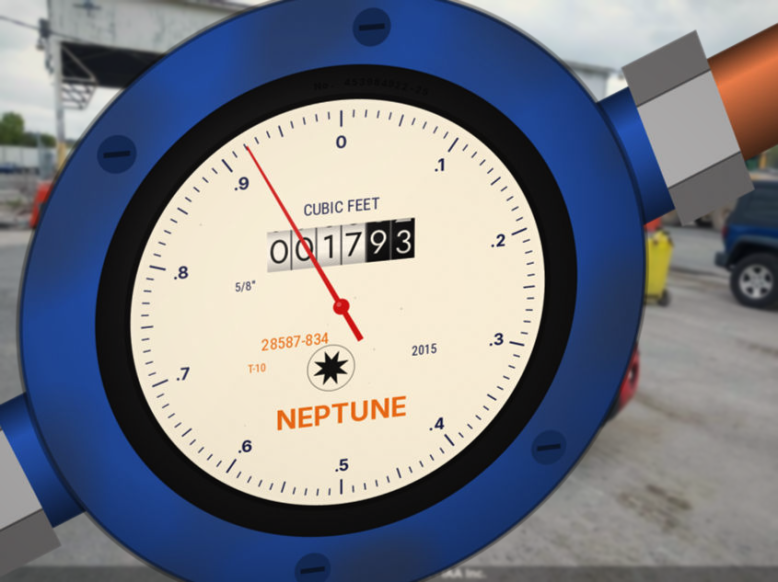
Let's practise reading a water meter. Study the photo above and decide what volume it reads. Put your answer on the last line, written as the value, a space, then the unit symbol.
1792.92 ft³
